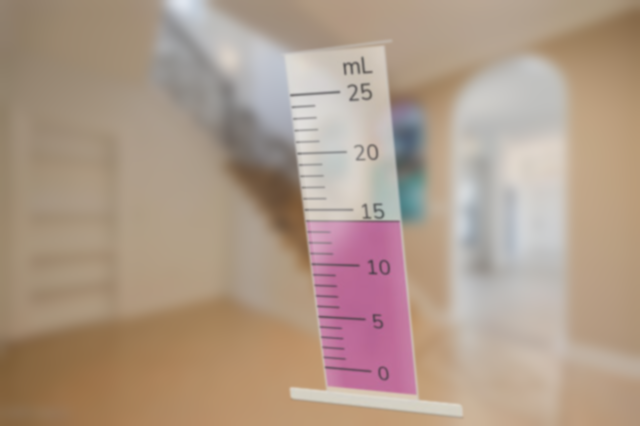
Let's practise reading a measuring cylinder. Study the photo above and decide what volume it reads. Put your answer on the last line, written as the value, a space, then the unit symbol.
14 mL
